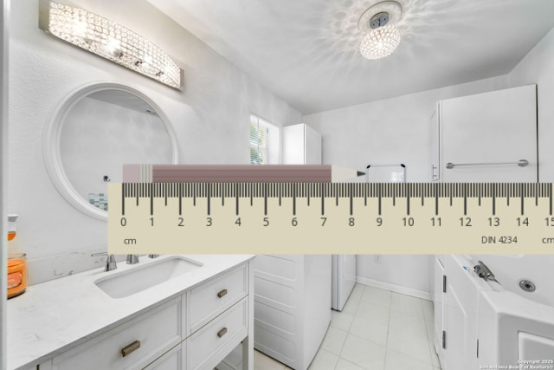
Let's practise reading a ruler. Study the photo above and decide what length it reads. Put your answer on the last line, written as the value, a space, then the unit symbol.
8.5 cm
